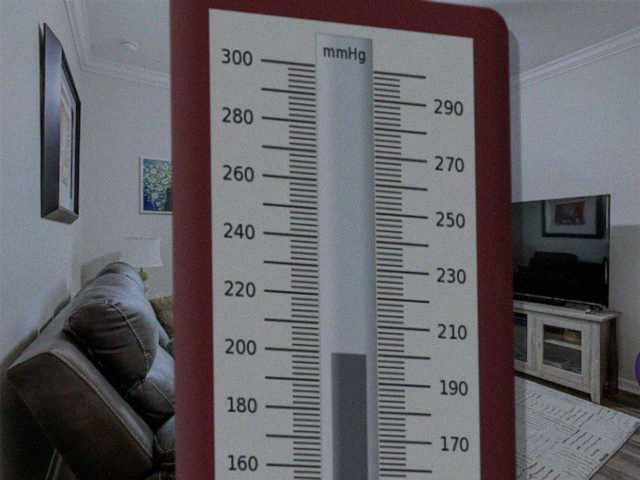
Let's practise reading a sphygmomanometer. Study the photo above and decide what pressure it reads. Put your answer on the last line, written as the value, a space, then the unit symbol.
200 mmHg
